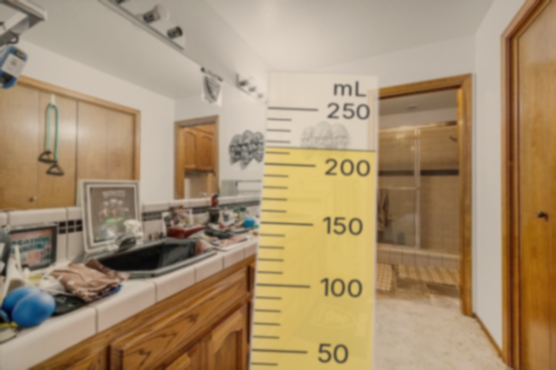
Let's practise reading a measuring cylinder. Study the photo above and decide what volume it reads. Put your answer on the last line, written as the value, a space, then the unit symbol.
215 mL
